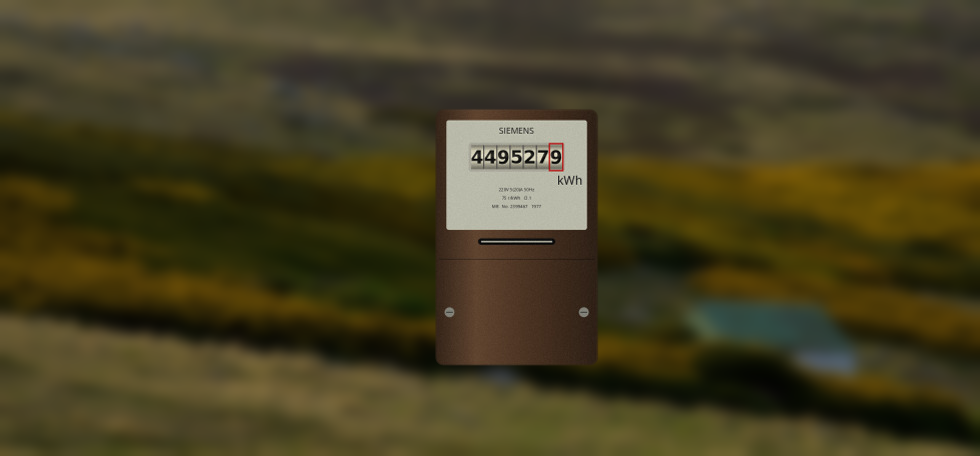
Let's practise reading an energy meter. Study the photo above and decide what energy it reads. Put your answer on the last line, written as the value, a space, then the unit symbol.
449527.9 kWh
